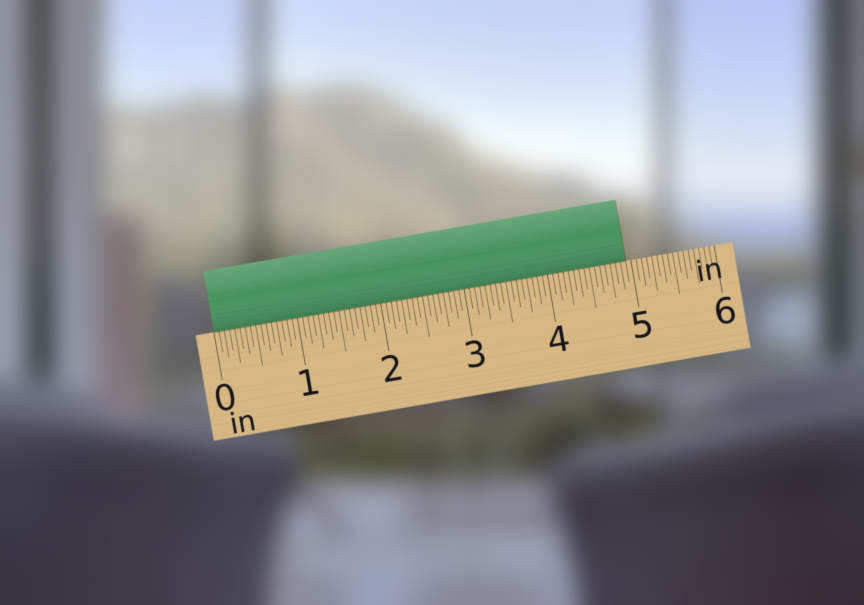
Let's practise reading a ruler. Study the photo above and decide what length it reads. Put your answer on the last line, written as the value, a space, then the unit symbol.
4.9375 in
